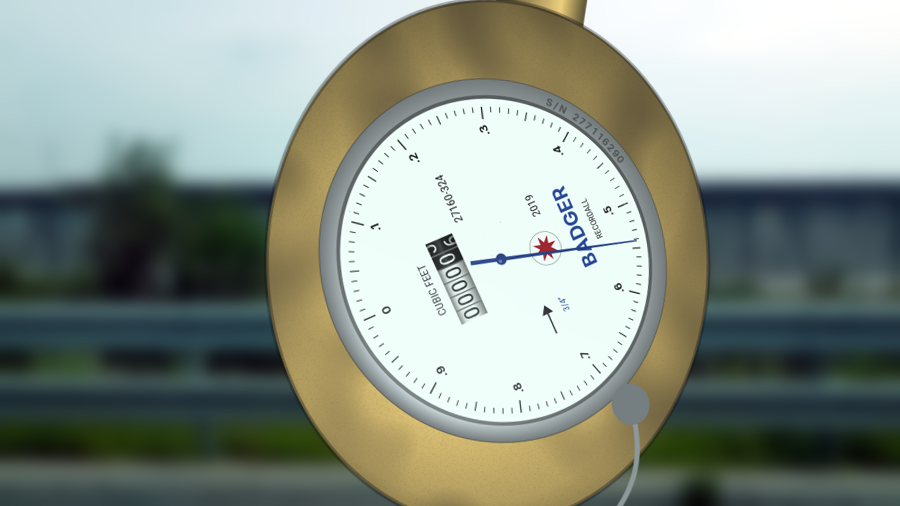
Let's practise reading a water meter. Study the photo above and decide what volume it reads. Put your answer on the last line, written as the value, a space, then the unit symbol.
5.54 ft³
